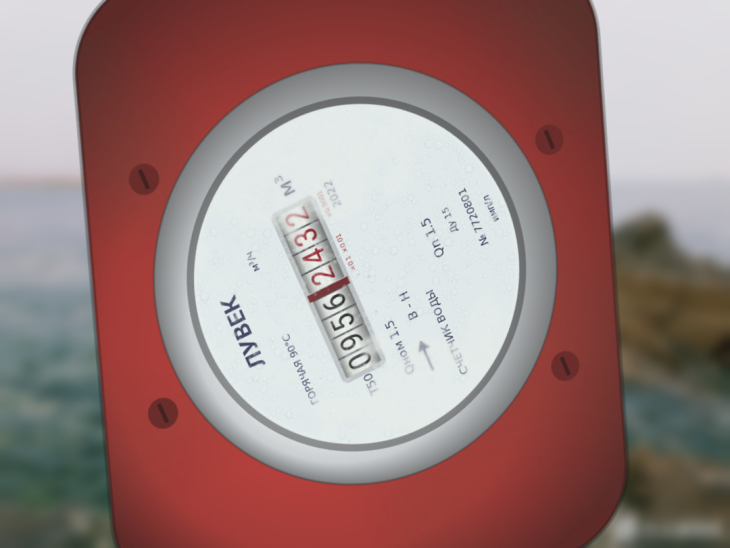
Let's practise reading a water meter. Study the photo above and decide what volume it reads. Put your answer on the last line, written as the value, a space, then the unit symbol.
956.2432 m³
